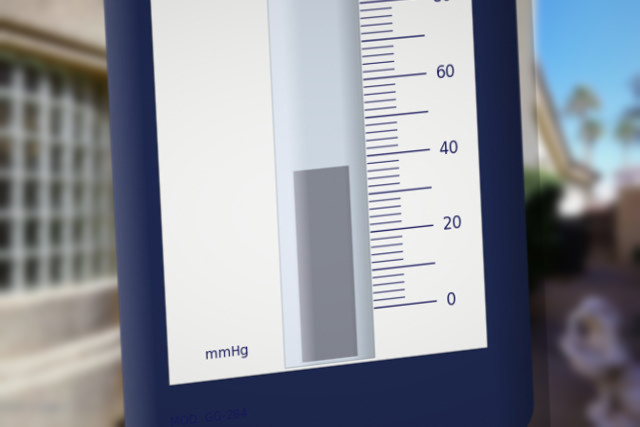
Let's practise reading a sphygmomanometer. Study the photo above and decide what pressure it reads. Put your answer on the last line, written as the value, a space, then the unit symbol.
38 mmHg
